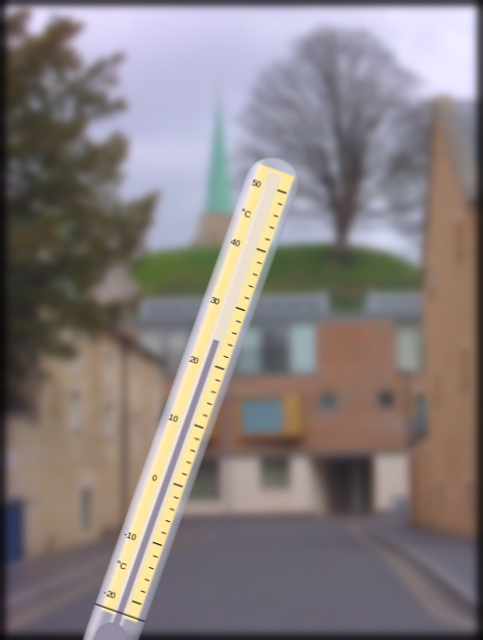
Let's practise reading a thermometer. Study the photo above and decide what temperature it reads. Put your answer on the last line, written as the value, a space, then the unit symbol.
24 °C
